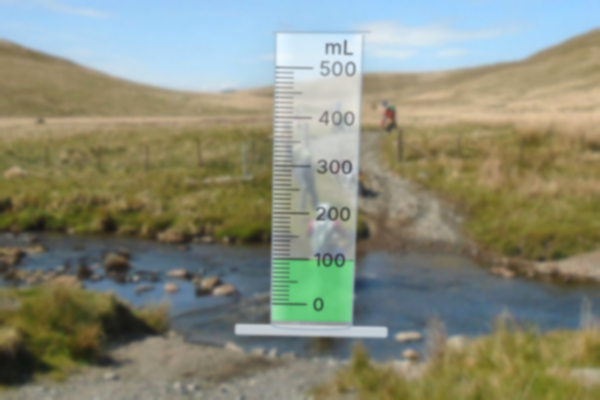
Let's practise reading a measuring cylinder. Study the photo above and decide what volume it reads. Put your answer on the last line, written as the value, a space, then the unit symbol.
100 mL
